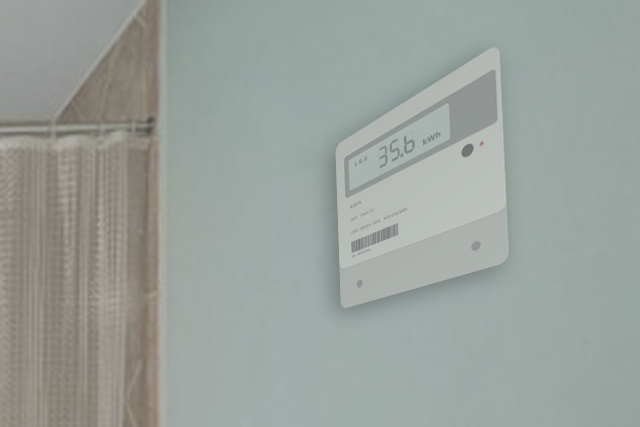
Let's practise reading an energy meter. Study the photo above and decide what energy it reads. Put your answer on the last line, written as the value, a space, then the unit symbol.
35.6 kWh
